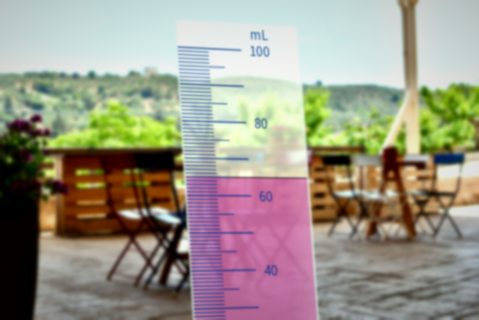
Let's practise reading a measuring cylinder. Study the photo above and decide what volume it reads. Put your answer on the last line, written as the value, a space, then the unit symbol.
65 mL
